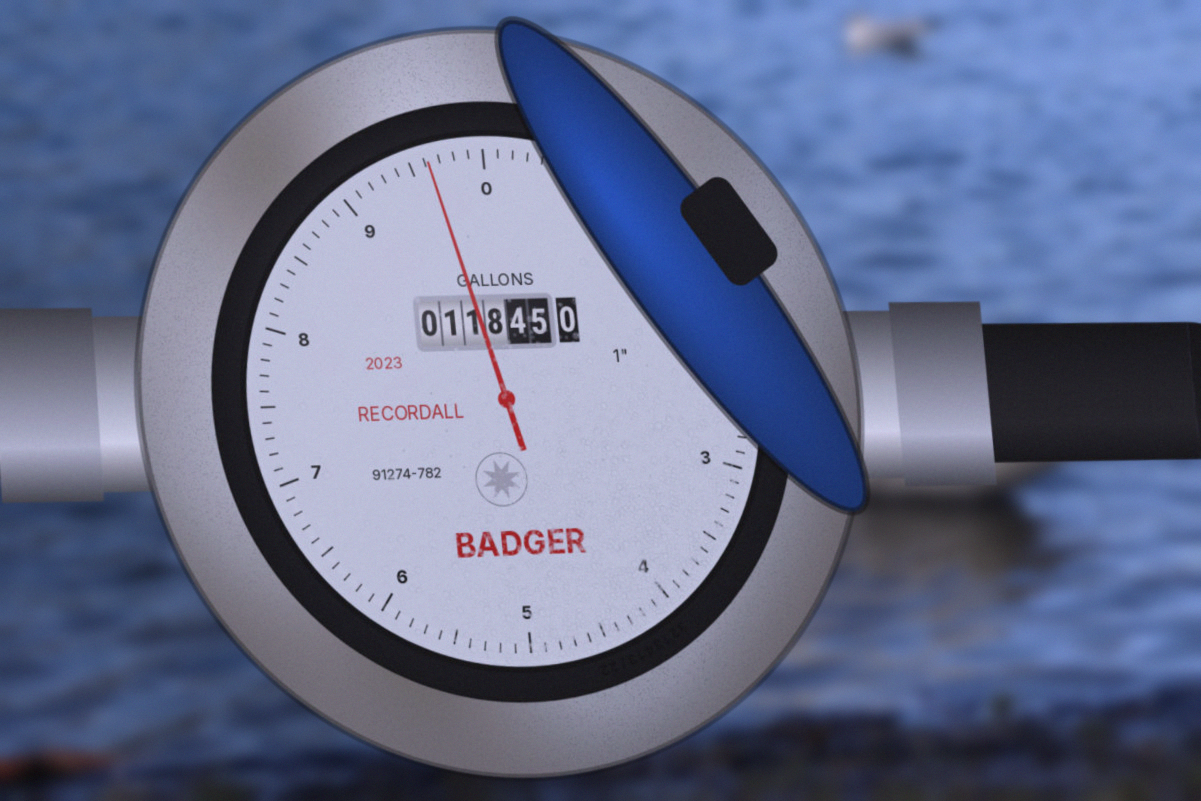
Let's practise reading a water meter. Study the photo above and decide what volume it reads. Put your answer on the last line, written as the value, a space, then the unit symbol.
118449.6 gal
